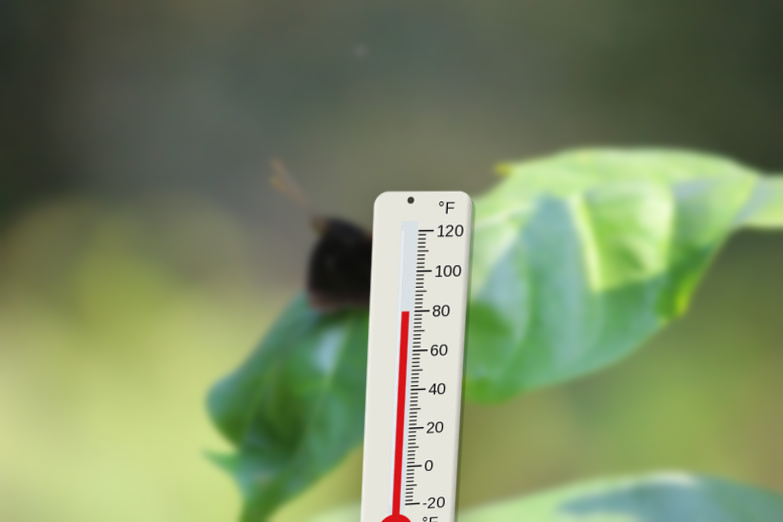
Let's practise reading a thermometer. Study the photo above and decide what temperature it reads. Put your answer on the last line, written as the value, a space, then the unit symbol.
80 °F
